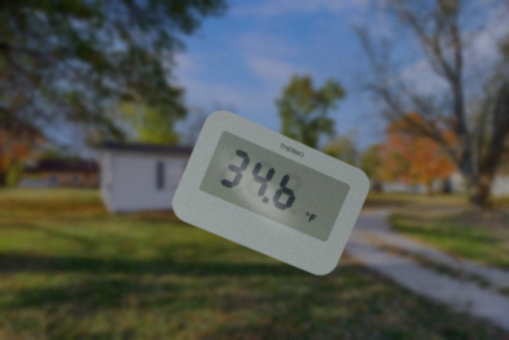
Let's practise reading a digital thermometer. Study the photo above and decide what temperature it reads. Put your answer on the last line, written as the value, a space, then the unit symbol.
34.6 °F
